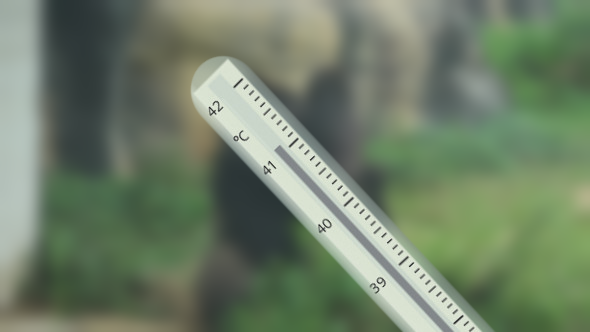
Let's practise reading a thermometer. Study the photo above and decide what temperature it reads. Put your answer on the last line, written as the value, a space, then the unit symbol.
41.1 °C
